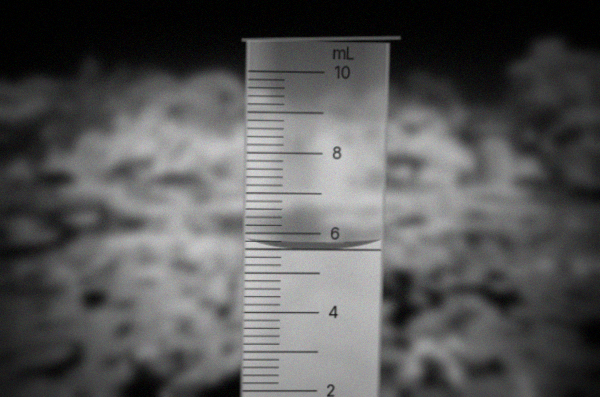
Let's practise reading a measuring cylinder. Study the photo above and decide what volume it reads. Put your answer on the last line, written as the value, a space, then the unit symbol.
5.6 mL
